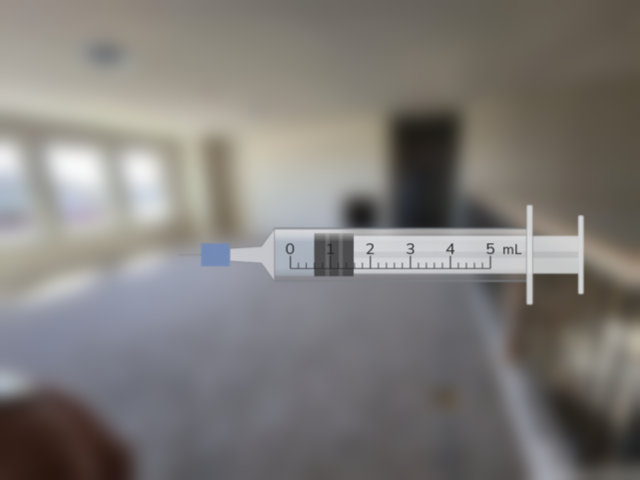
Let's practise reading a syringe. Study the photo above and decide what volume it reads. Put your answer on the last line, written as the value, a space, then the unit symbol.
0.6 mL
